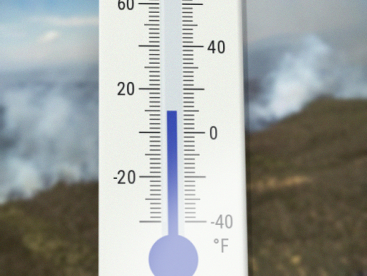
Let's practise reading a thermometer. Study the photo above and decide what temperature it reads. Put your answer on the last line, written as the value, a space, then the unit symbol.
10 °F
